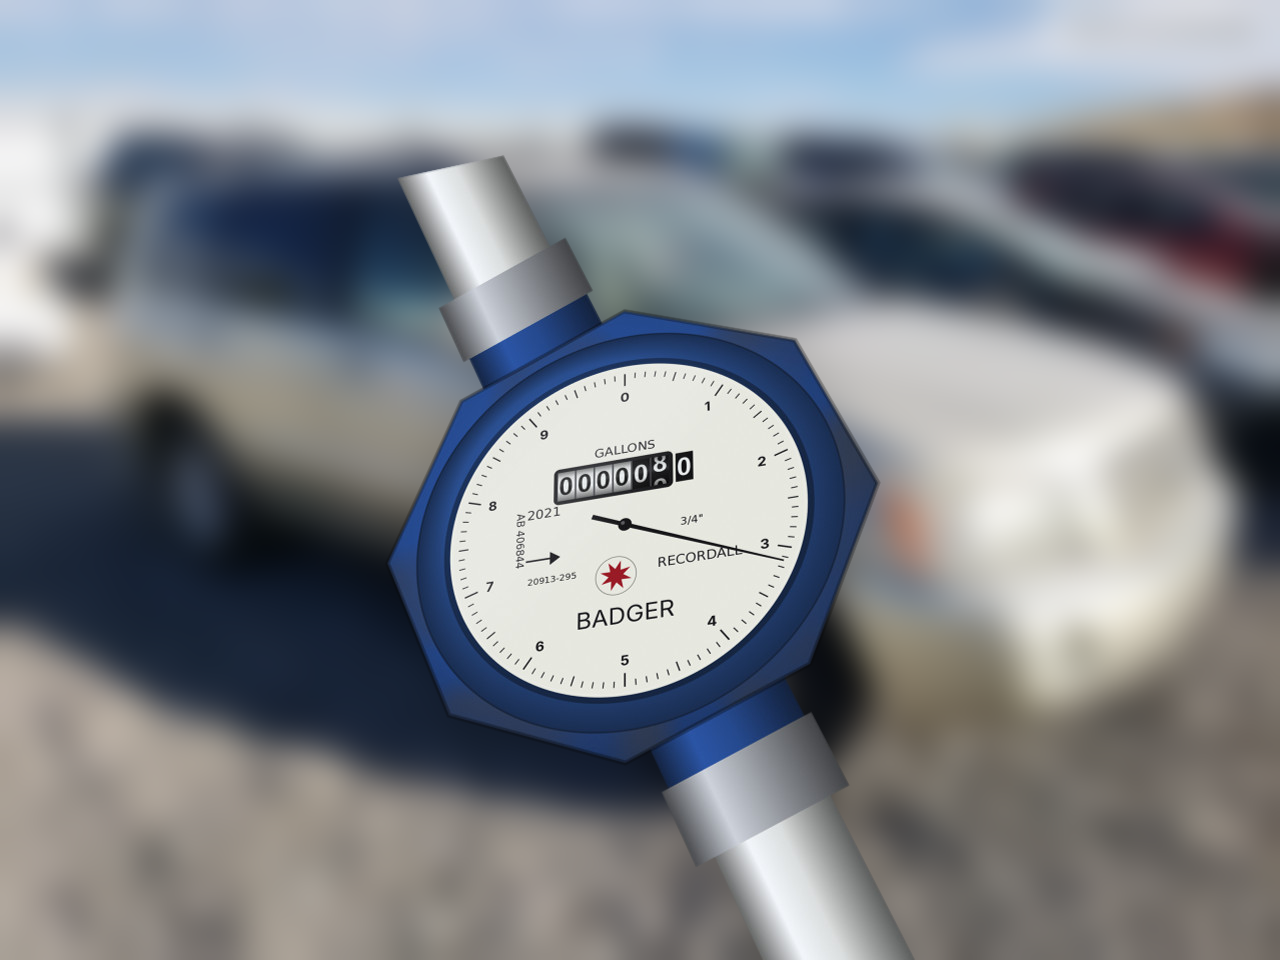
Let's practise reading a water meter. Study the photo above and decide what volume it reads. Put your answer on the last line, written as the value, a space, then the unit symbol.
83.1 gal
